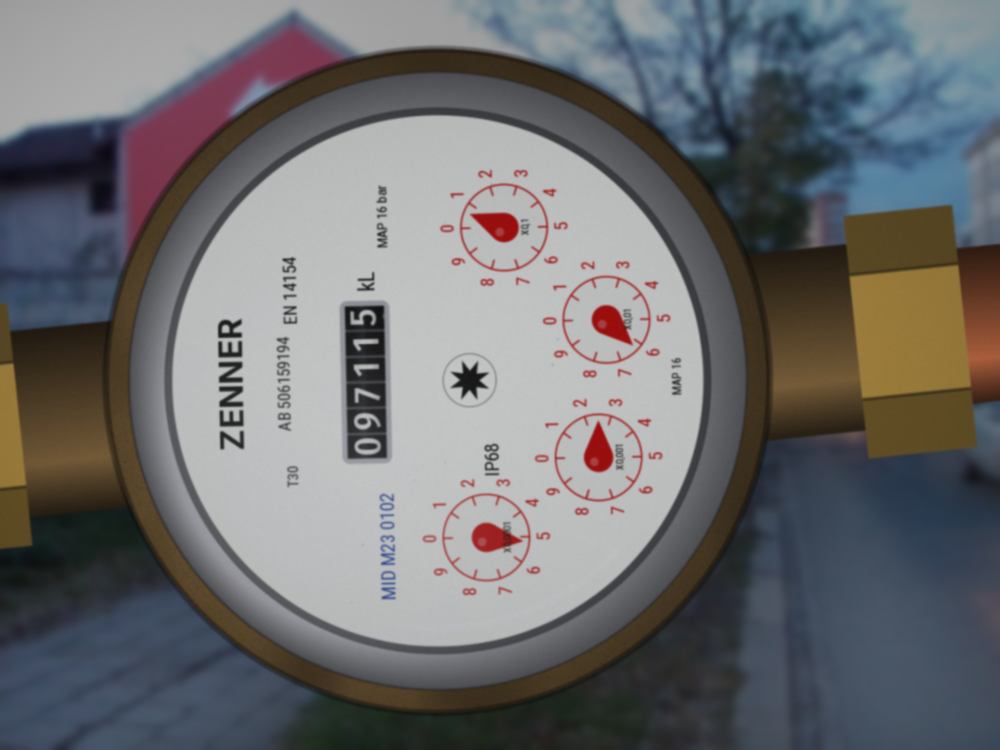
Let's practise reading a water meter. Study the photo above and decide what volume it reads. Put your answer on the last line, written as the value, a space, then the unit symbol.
97115.0625 kL
